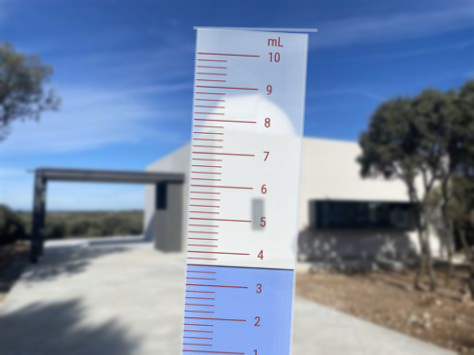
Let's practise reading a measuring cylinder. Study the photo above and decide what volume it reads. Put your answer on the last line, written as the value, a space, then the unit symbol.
3.6 mL
